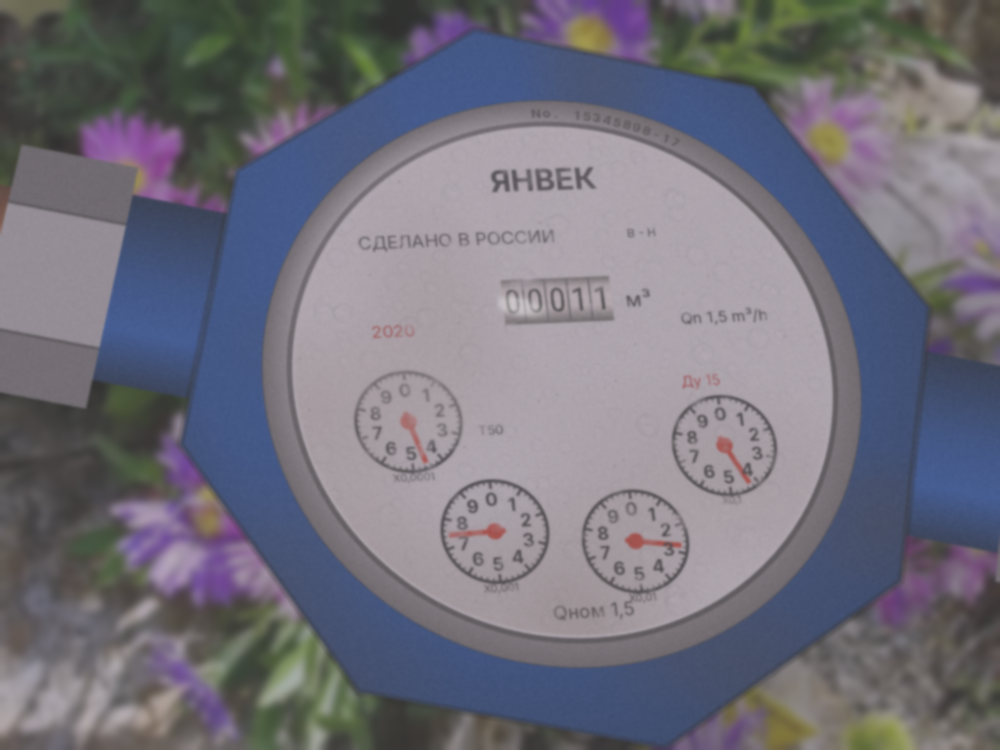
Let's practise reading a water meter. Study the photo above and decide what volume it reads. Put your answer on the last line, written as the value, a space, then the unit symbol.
11.4274 m³
